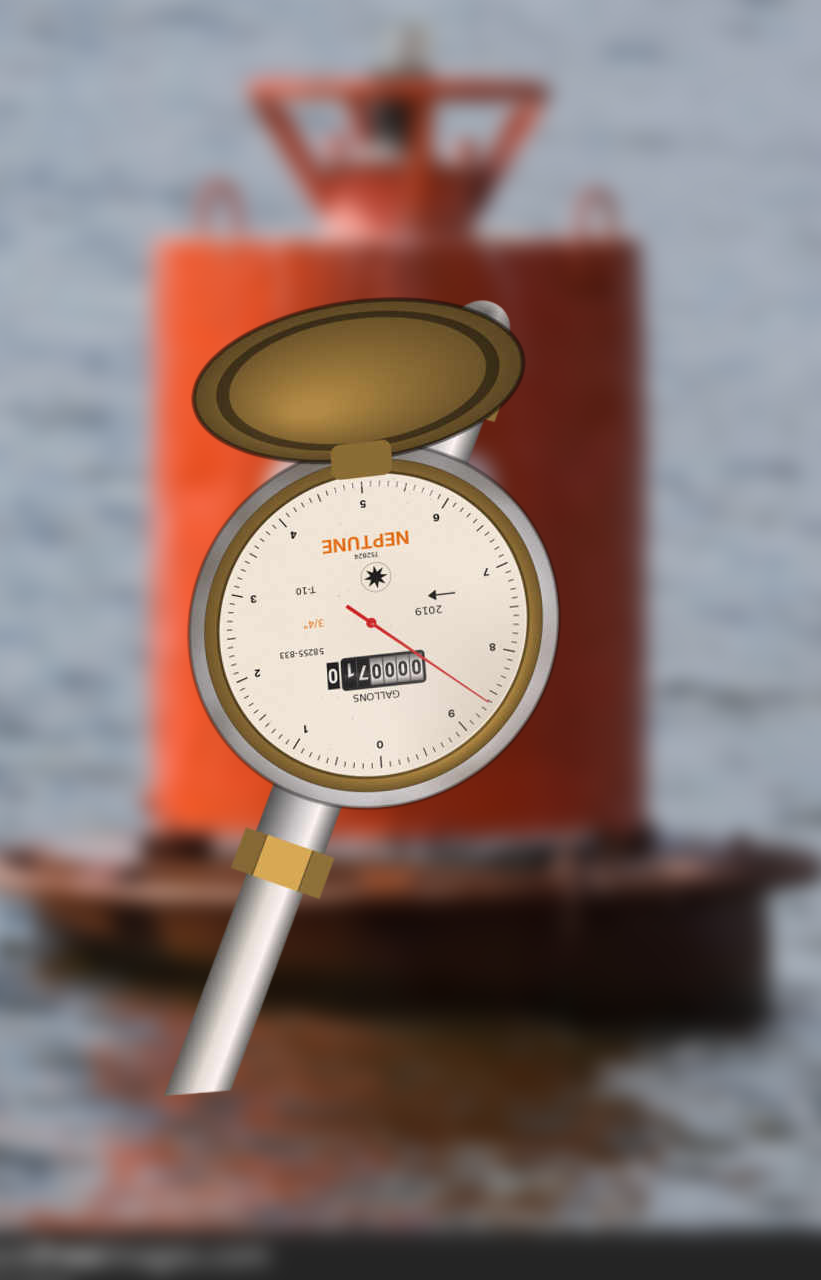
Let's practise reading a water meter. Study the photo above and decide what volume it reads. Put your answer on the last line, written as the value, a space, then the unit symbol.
708.6 gal
